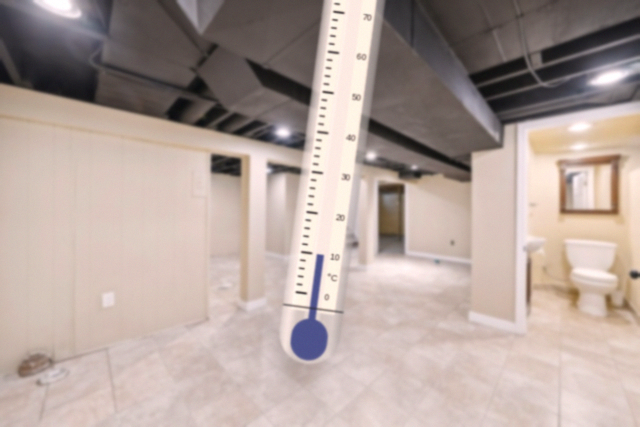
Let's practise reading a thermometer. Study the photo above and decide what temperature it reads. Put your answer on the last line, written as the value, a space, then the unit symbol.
10 °C
